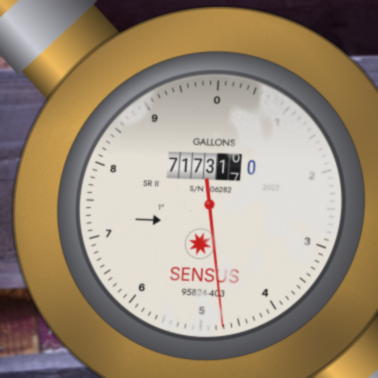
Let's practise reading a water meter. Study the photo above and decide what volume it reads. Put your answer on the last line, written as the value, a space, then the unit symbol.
7173164.7 gal
